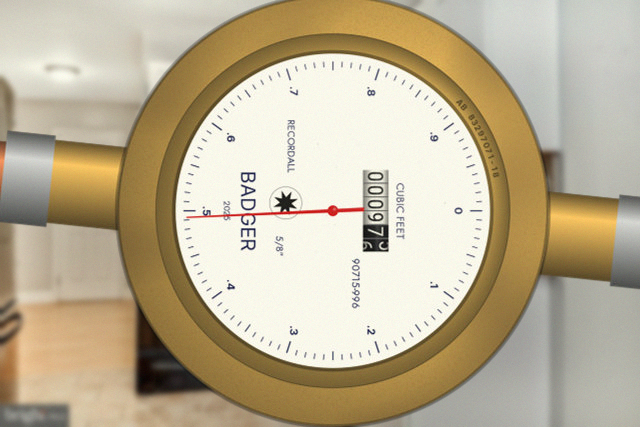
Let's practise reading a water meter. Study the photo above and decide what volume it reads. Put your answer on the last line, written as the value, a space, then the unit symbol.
975.49 ft³
